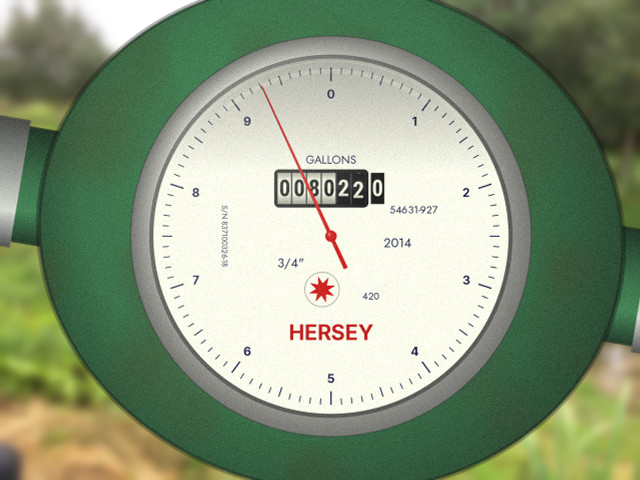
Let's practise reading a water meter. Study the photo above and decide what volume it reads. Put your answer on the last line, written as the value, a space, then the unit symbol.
80219.3 gal
